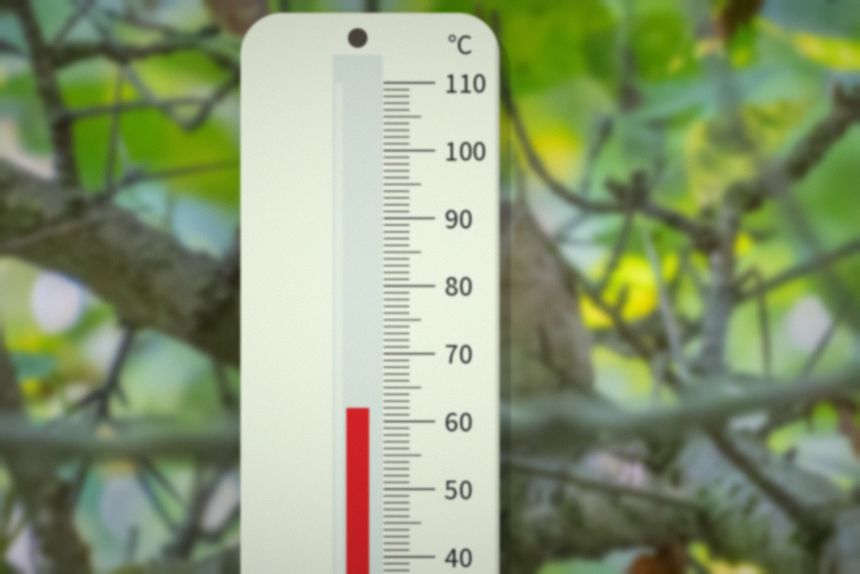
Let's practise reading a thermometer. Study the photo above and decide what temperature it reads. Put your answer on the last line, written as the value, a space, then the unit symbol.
62 °C
